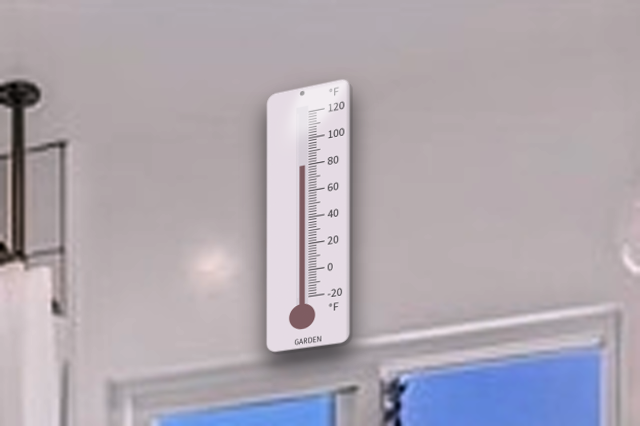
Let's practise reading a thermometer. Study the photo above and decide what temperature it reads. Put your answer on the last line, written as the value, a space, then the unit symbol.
80 °F
